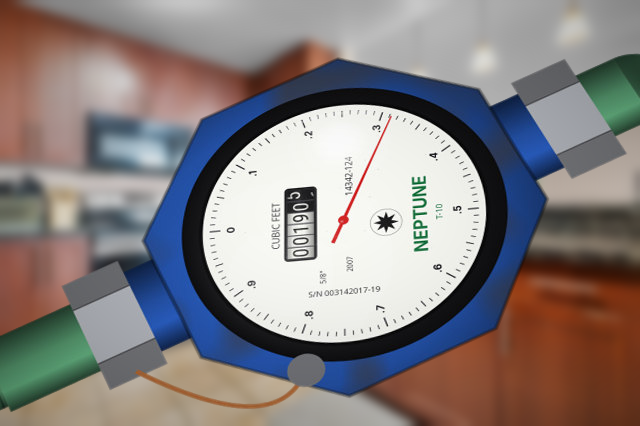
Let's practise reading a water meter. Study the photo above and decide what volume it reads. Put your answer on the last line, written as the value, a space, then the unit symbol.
1905.31 ft³
